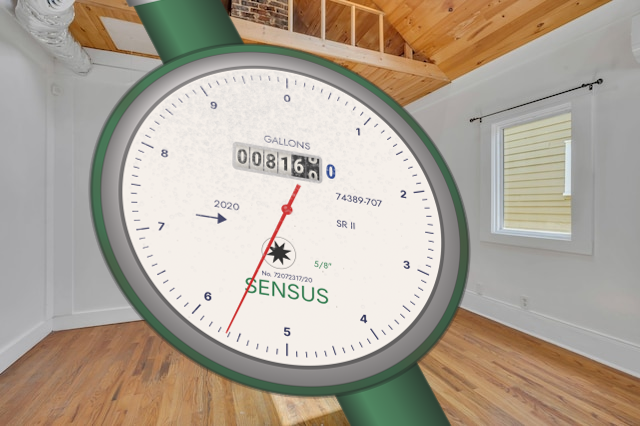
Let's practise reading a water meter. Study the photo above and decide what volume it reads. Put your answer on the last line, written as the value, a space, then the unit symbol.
81685.6 gal
